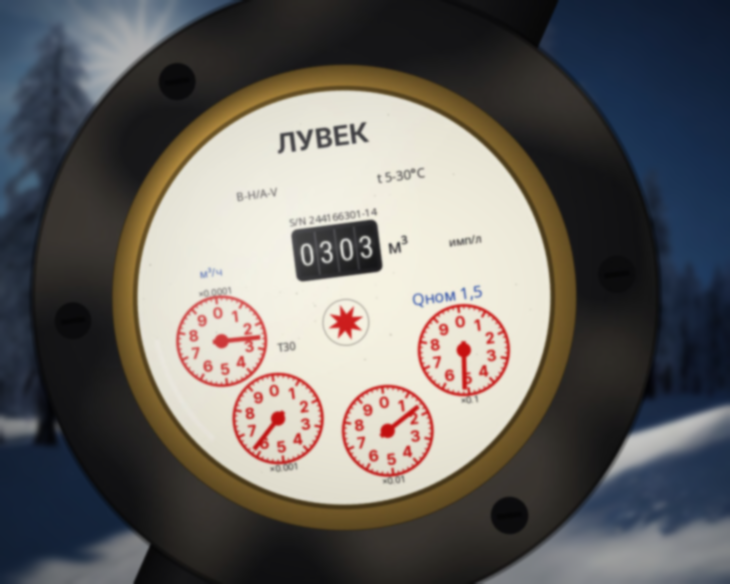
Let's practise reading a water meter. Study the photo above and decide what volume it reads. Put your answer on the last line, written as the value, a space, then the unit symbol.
303.5162 m³
